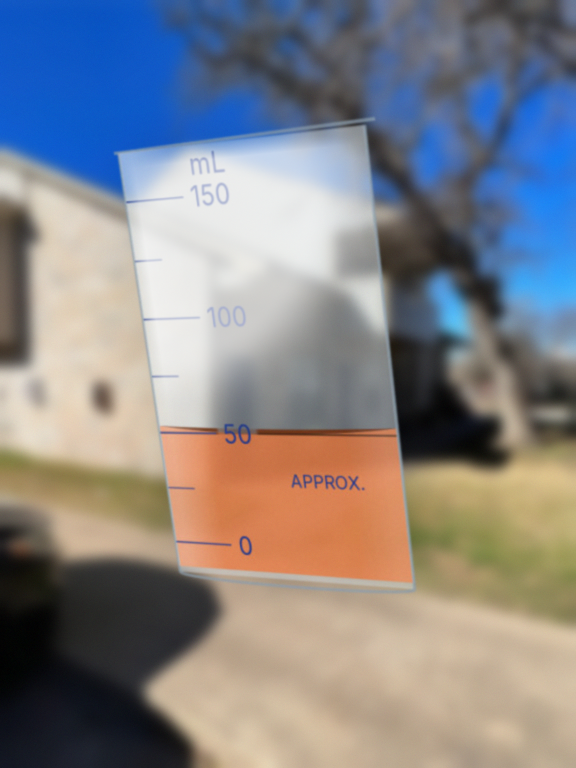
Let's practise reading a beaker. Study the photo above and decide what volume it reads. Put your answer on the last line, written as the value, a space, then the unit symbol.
50 mL
